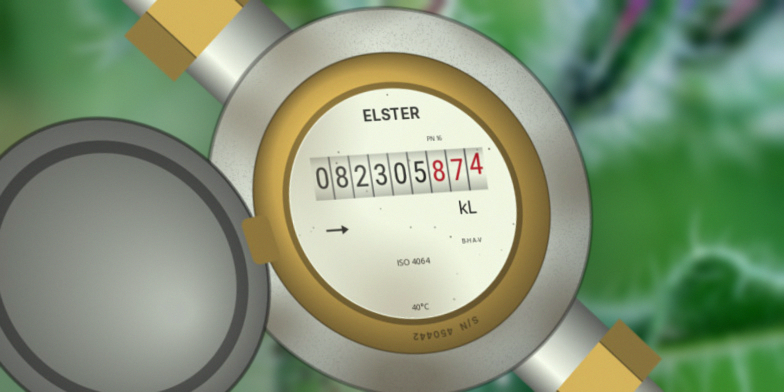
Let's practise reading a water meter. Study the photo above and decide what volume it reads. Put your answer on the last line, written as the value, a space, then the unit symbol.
82305.874 kL
